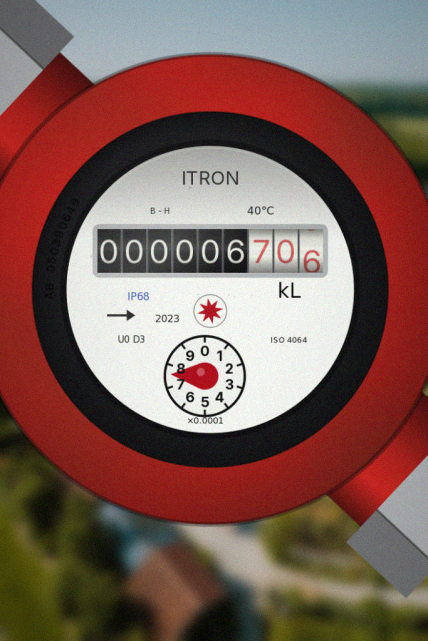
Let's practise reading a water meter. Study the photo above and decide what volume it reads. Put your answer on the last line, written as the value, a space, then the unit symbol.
6.7057 kL
